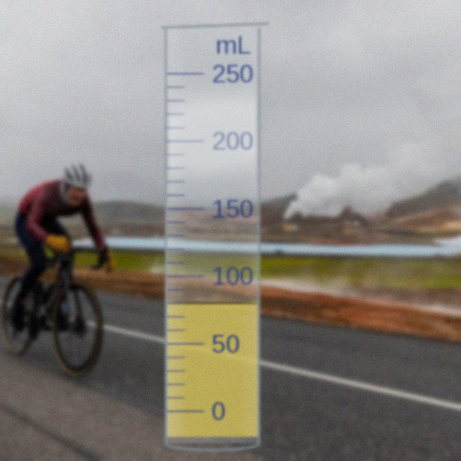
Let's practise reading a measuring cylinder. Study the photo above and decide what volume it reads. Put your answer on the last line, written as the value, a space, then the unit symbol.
80 mL
